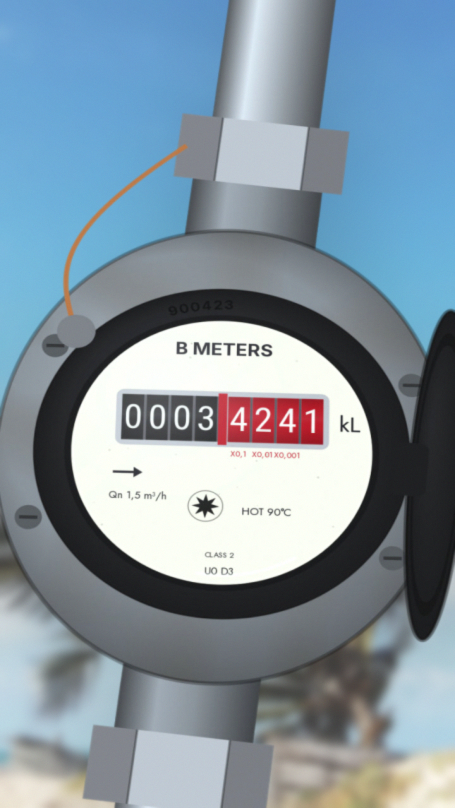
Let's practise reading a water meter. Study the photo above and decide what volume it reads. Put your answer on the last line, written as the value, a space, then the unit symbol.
3.4241 kL
